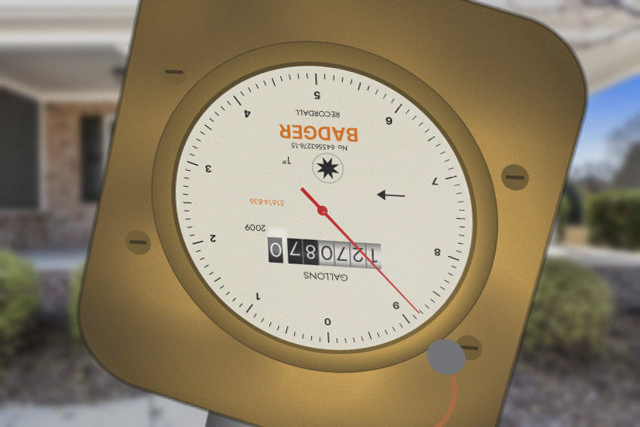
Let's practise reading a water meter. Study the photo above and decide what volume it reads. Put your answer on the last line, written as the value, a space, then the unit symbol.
1270868.8 gal
